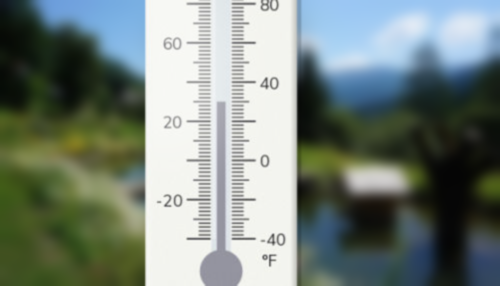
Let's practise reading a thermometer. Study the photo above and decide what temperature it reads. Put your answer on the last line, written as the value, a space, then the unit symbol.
30 °F
